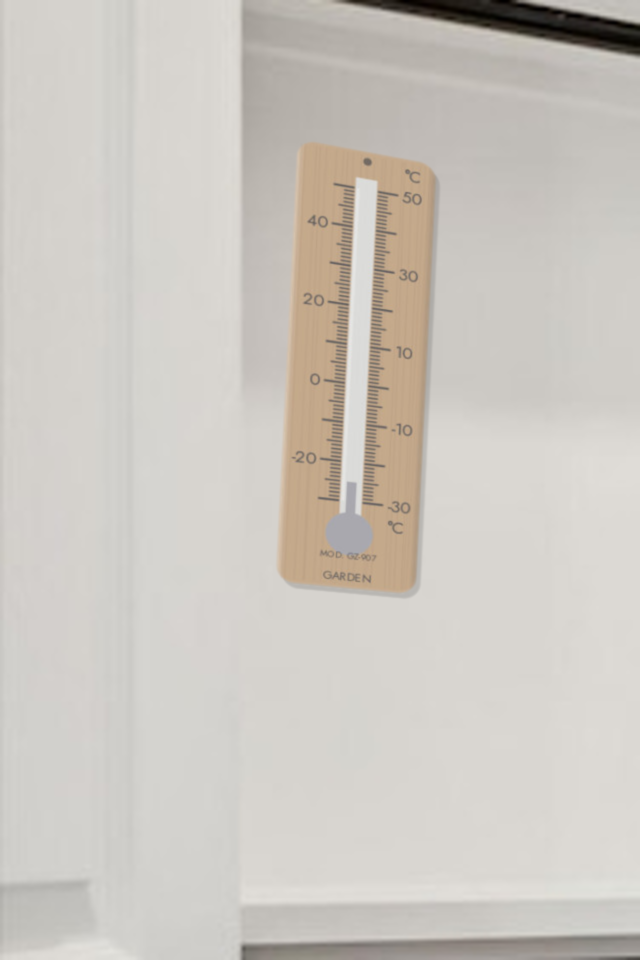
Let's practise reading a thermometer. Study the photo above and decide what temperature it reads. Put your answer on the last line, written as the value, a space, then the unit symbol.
-25 °C
